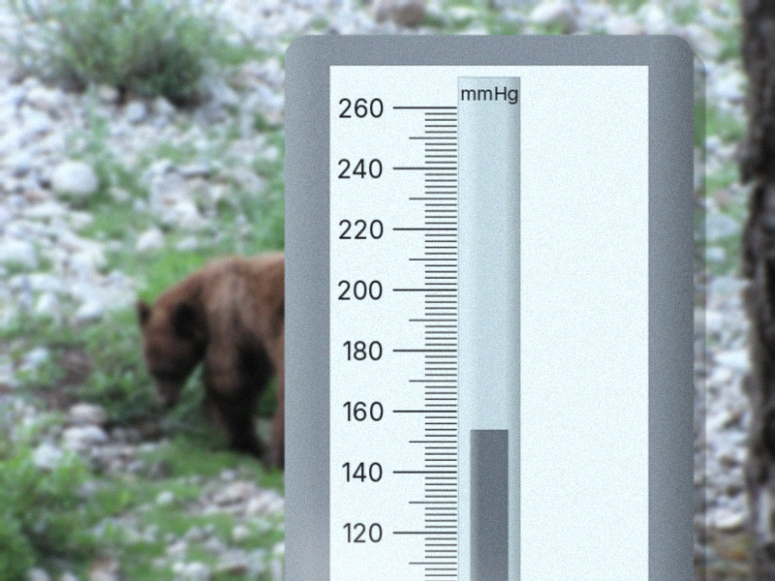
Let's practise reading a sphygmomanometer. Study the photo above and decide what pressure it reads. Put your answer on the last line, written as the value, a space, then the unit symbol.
154 mmHg
